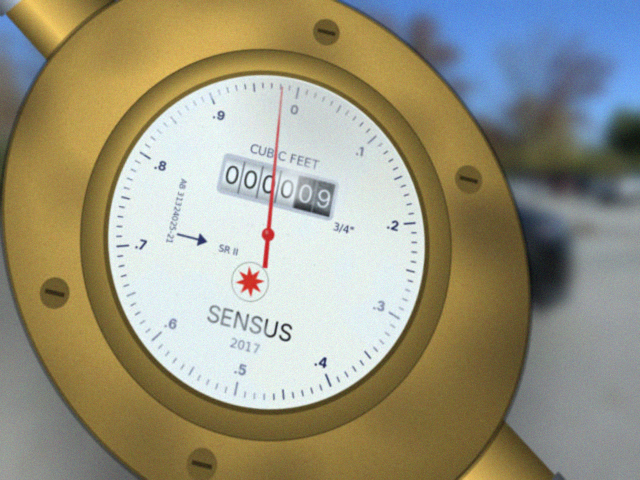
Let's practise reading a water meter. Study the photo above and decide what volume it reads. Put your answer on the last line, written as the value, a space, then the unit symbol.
8.98 ft³
